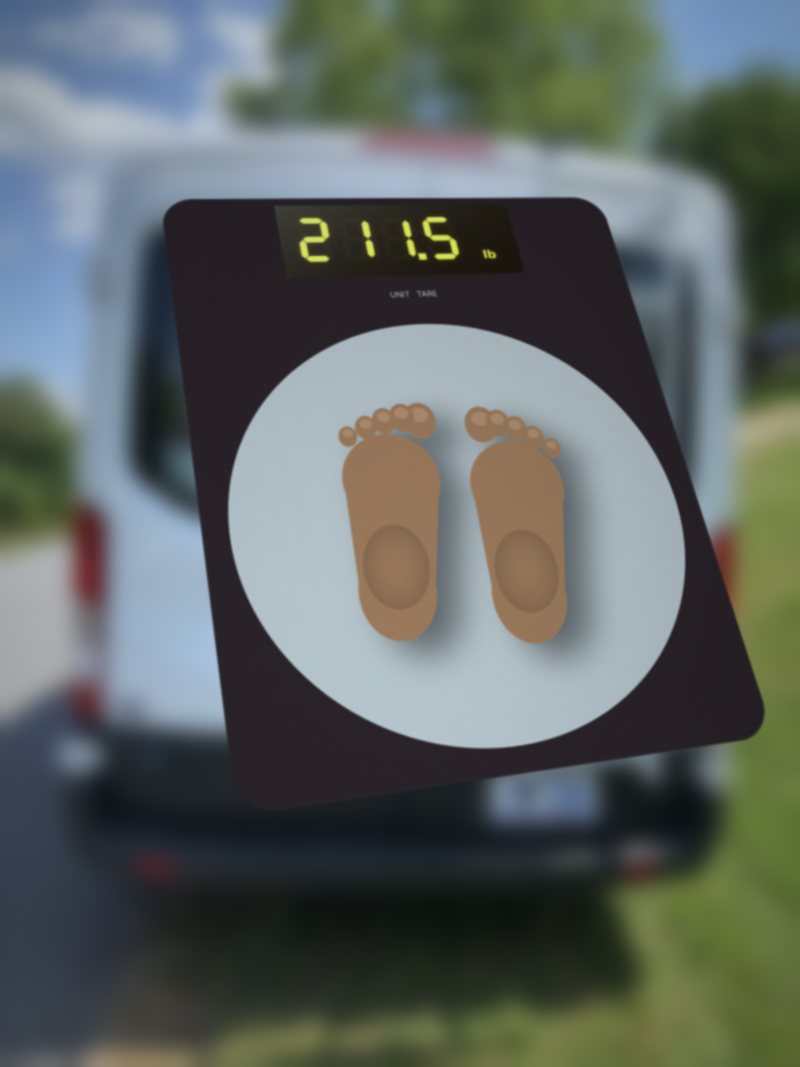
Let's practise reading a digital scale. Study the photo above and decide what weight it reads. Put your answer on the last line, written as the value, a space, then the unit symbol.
211.5 lb
